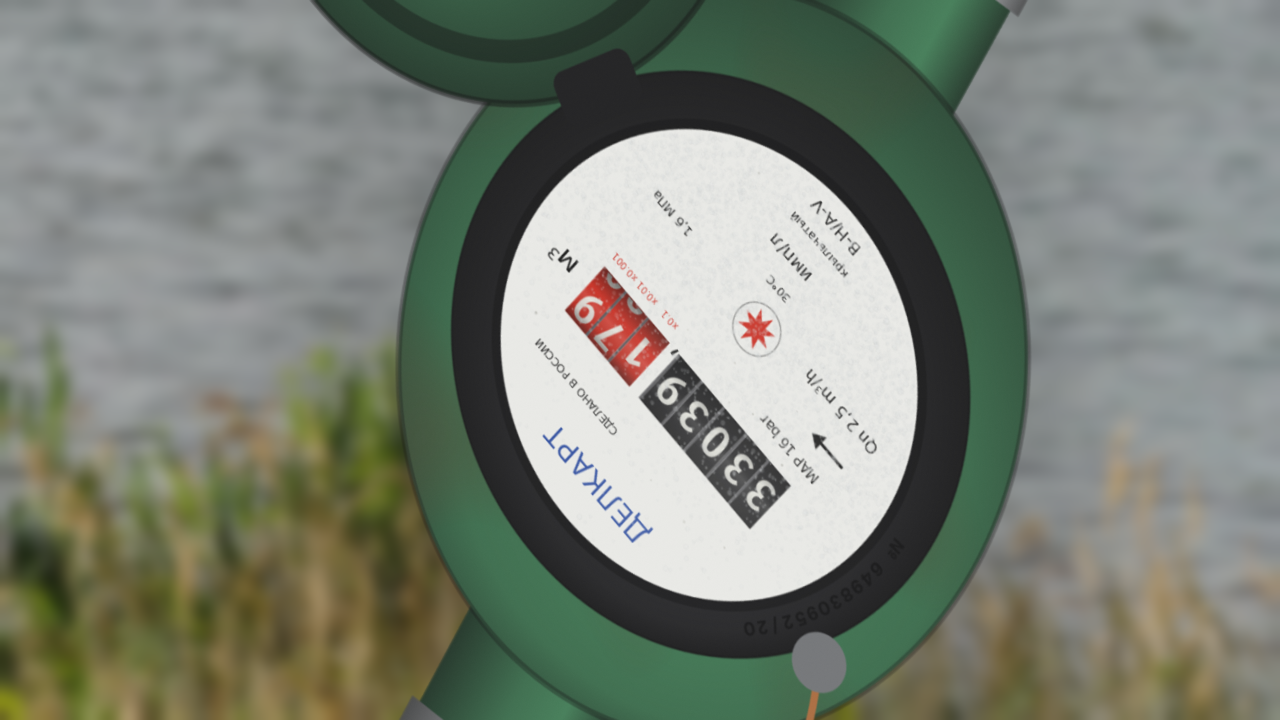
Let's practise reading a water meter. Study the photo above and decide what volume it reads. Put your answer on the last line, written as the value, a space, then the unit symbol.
33039.179 m³
